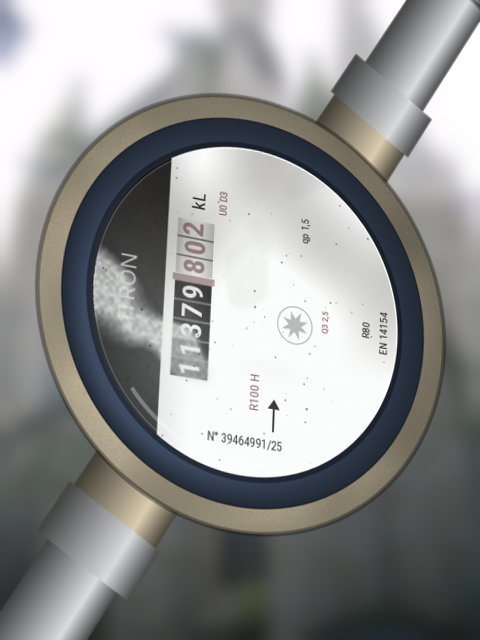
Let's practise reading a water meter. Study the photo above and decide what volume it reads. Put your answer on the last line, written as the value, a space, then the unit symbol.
11379.802 kL
